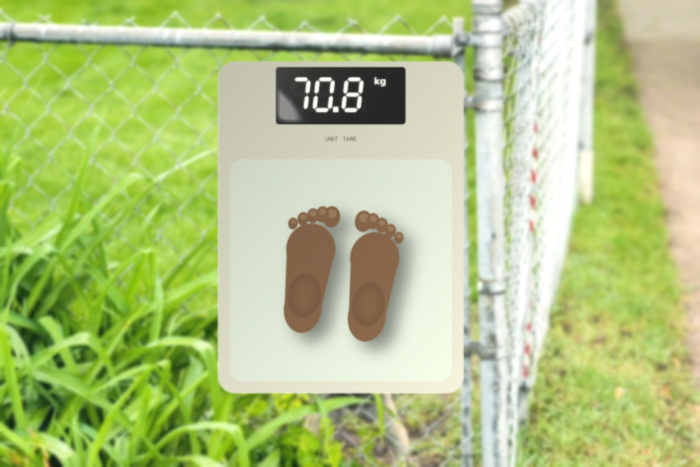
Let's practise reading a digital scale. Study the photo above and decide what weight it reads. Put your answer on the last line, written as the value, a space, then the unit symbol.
70.8 kg
